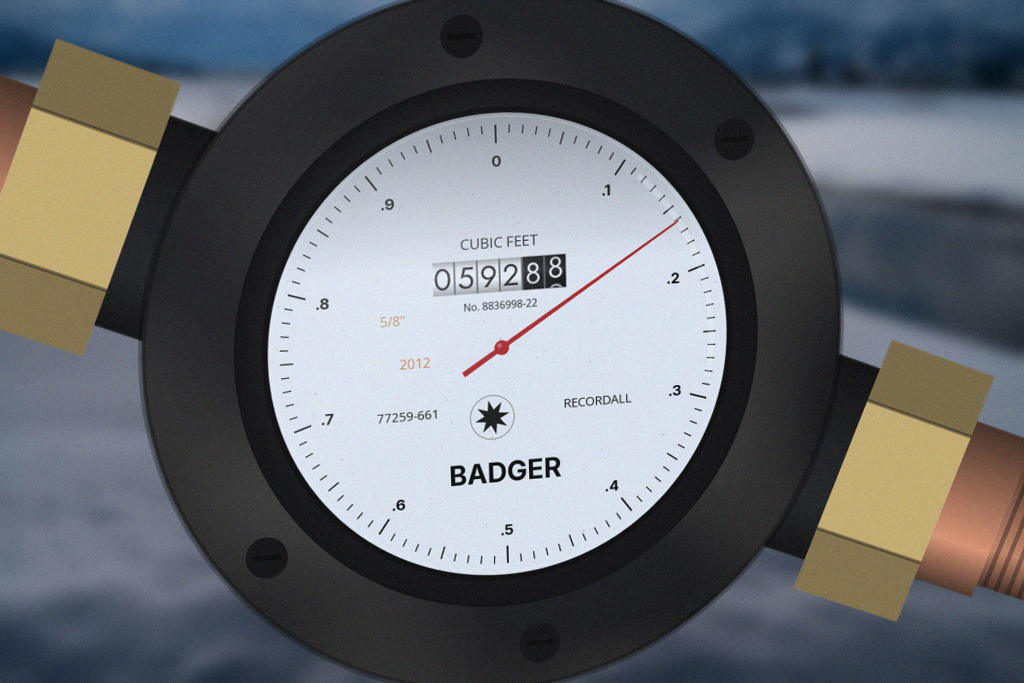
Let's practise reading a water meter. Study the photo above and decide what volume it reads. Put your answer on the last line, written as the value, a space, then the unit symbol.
59288.16 ft³
